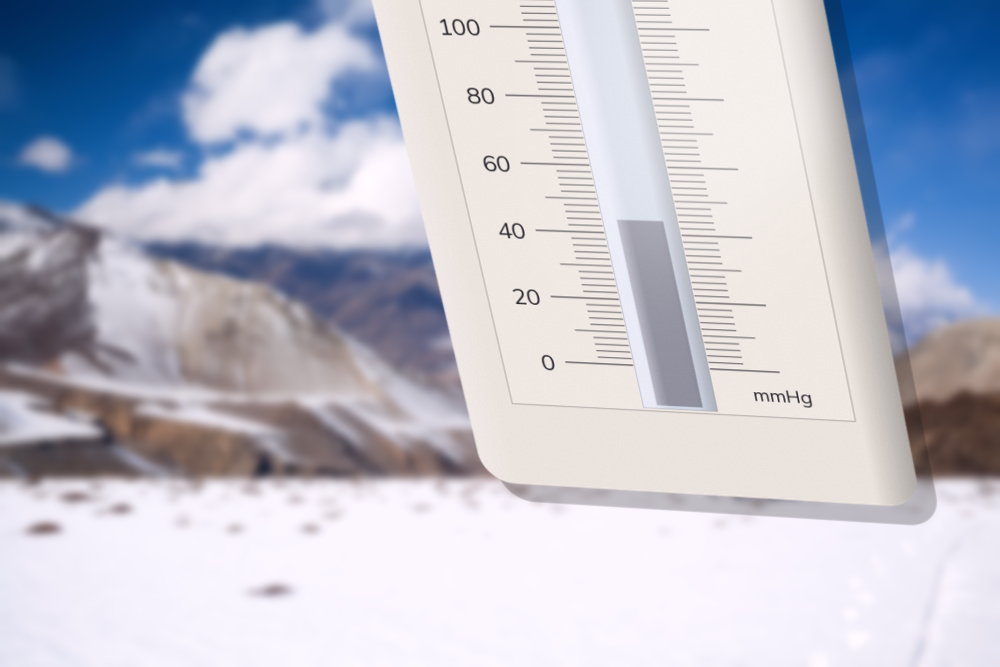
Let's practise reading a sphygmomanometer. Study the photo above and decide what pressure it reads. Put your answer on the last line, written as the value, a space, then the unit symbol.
44 mmHg
